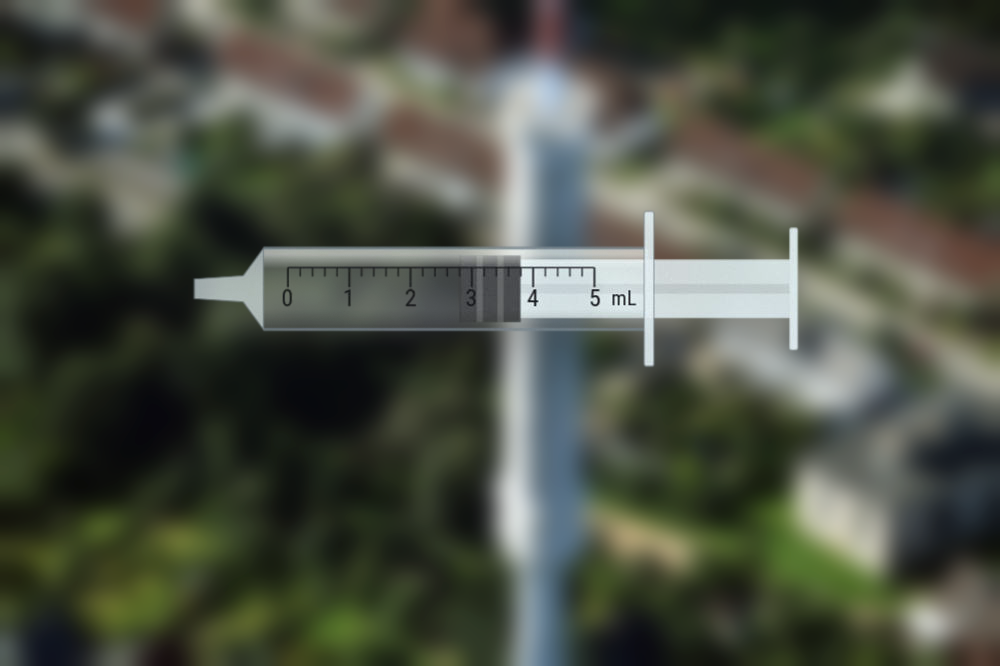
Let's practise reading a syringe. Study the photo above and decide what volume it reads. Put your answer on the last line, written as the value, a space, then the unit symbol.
2.8 mL
